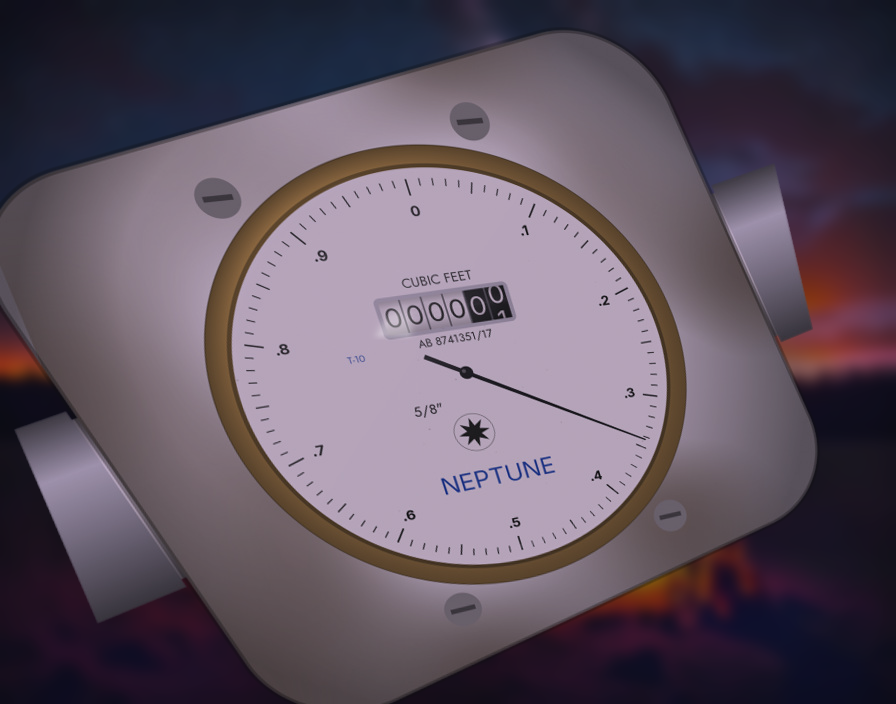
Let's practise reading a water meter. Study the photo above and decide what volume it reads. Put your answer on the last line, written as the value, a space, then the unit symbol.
0.34 ft³
